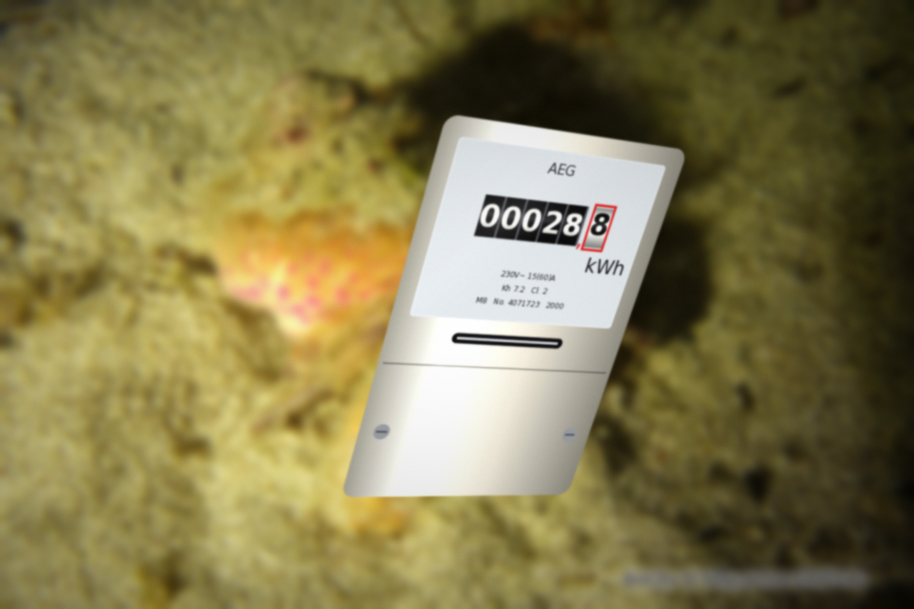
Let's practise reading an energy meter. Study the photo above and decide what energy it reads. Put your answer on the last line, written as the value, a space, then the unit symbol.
28.8 kWh
